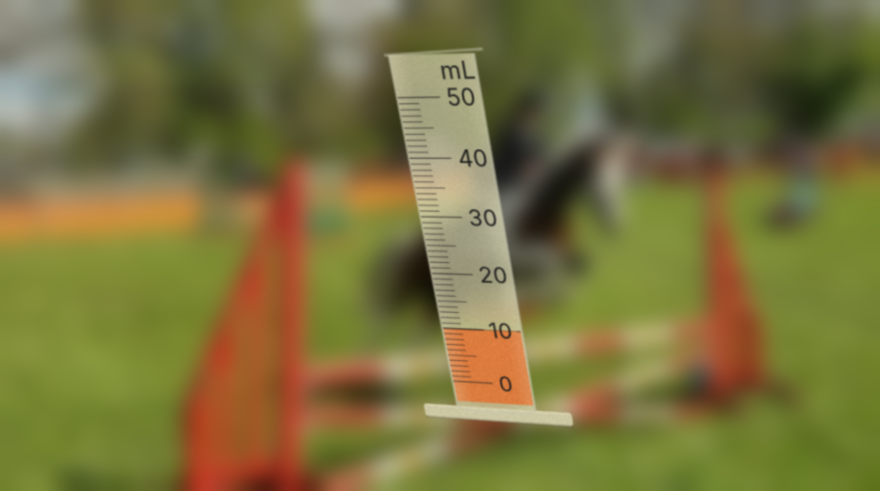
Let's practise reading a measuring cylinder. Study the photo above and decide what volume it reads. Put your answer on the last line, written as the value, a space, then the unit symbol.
10 mL
